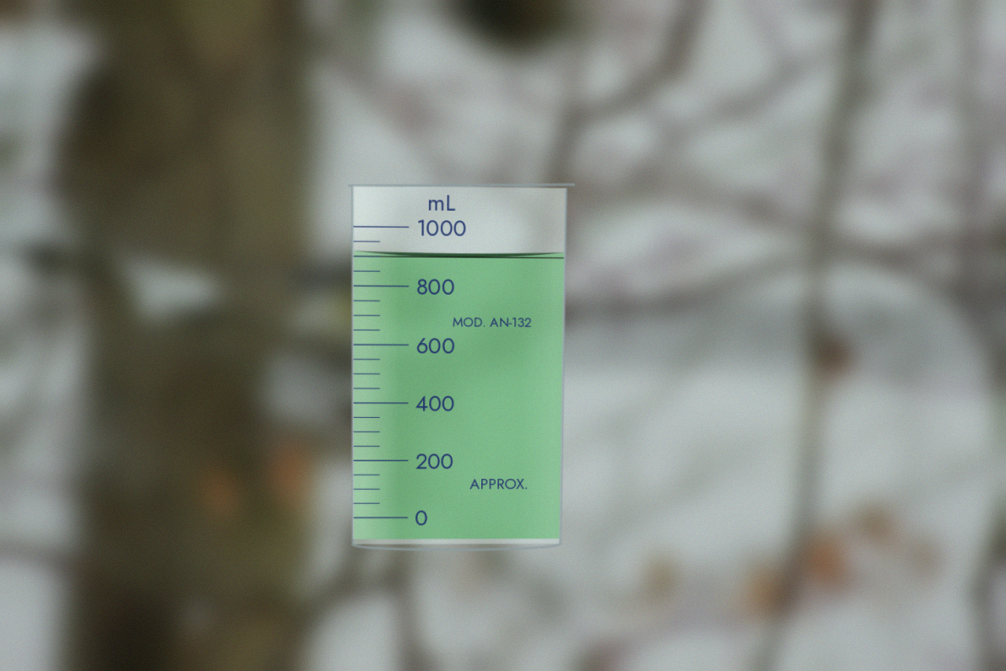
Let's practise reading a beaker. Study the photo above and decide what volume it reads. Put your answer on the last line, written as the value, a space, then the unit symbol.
900 mL
